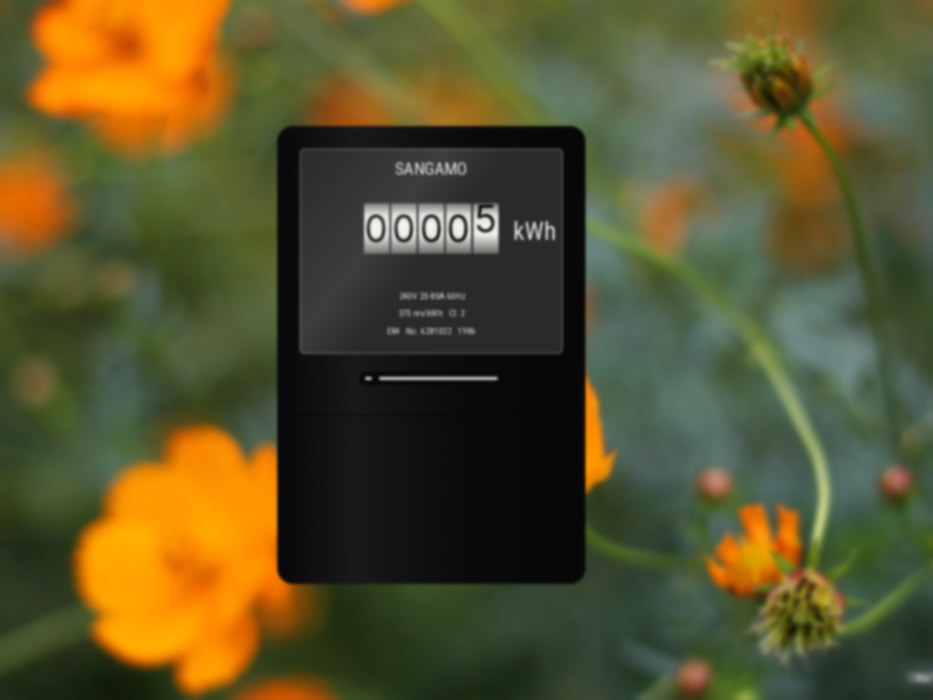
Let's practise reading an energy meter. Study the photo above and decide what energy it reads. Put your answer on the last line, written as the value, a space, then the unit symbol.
5 kWh
